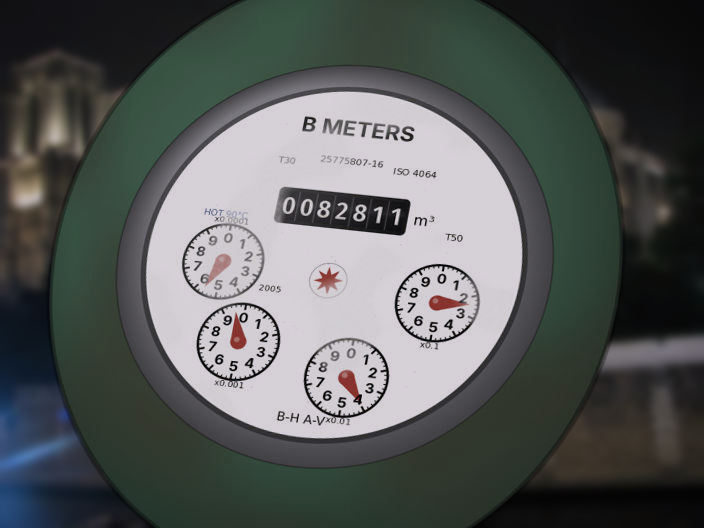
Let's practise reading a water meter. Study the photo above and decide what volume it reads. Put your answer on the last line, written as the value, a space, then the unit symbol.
82811.2395 m³
